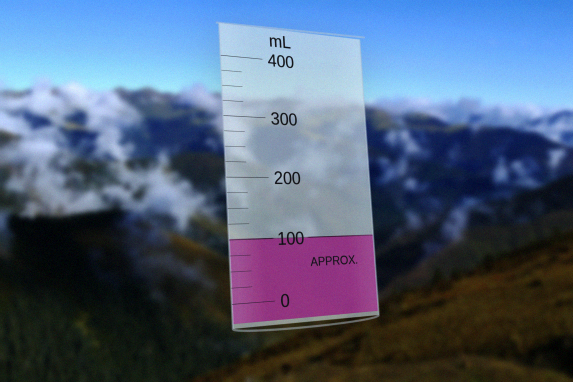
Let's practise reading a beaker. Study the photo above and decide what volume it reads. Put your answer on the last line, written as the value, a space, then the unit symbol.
100 mL
